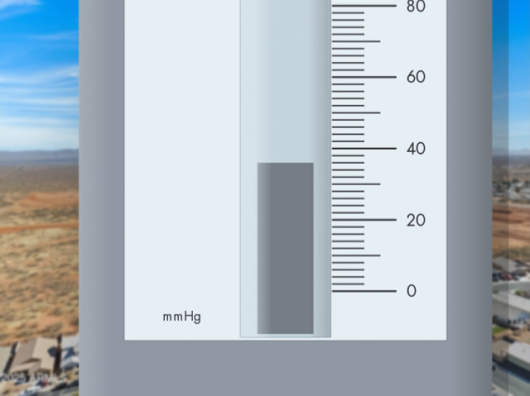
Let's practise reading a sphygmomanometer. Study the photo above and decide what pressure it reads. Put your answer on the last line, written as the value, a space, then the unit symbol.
36 mmHg
